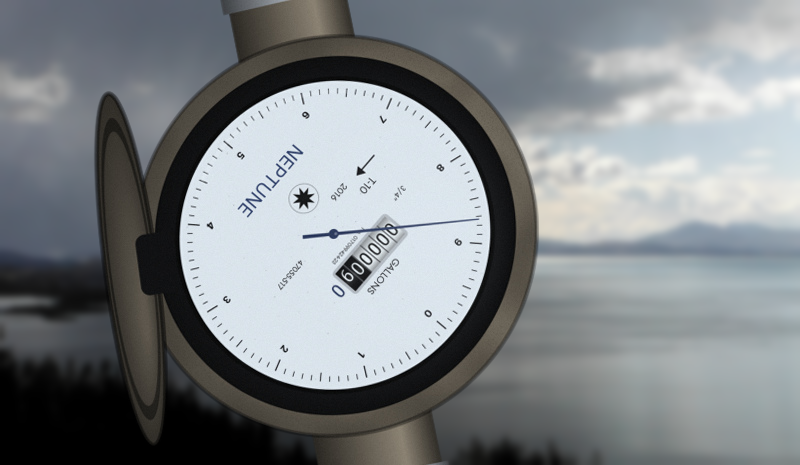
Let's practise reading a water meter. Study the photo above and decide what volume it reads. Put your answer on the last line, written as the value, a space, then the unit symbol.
88.7 gal
